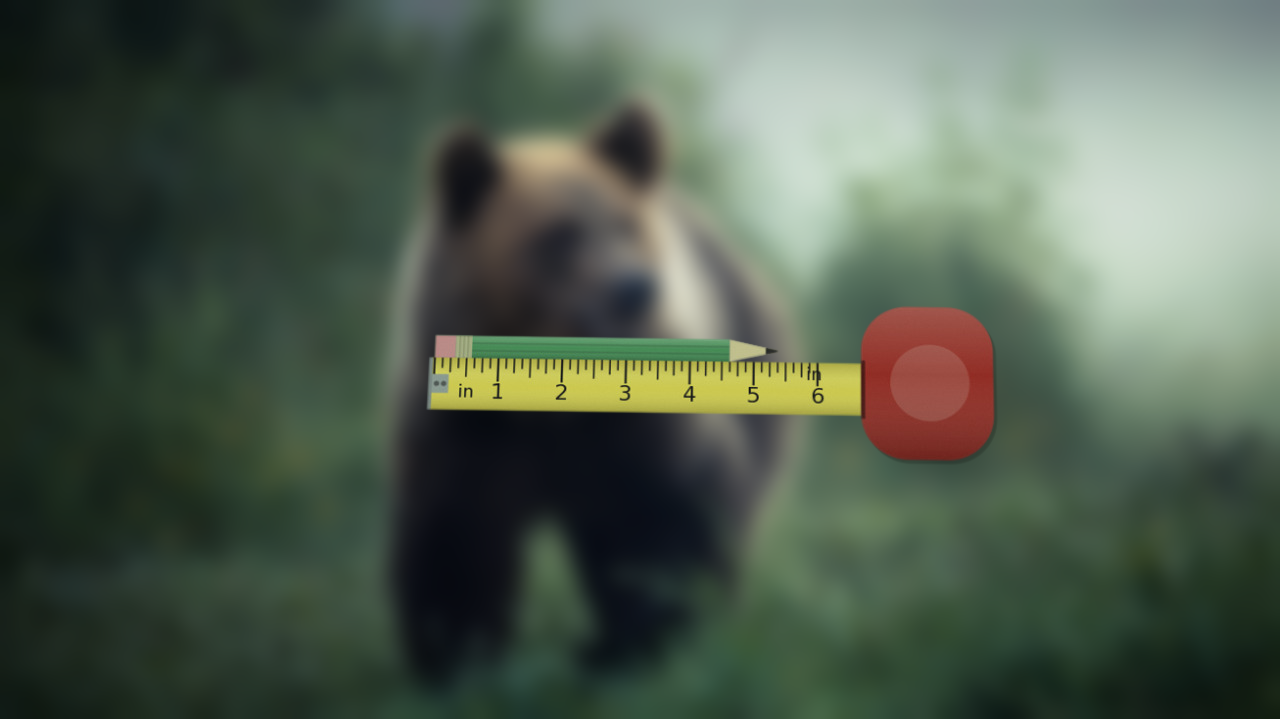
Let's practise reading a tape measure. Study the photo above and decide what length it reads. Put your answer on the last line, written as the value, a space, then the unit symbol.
5.375 in
